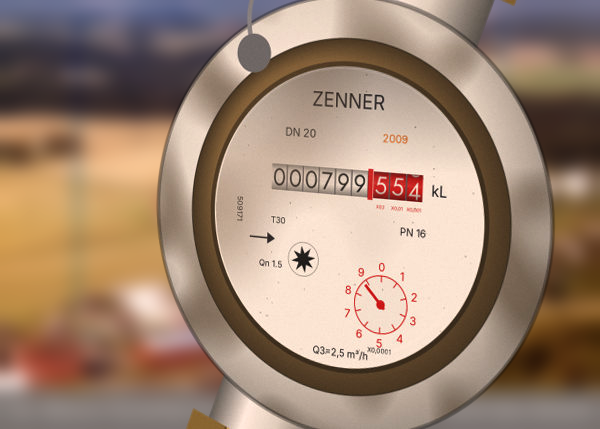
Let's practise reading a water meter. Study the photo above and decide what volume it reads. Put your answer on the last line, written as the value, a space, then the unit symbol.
799.5538 kL
